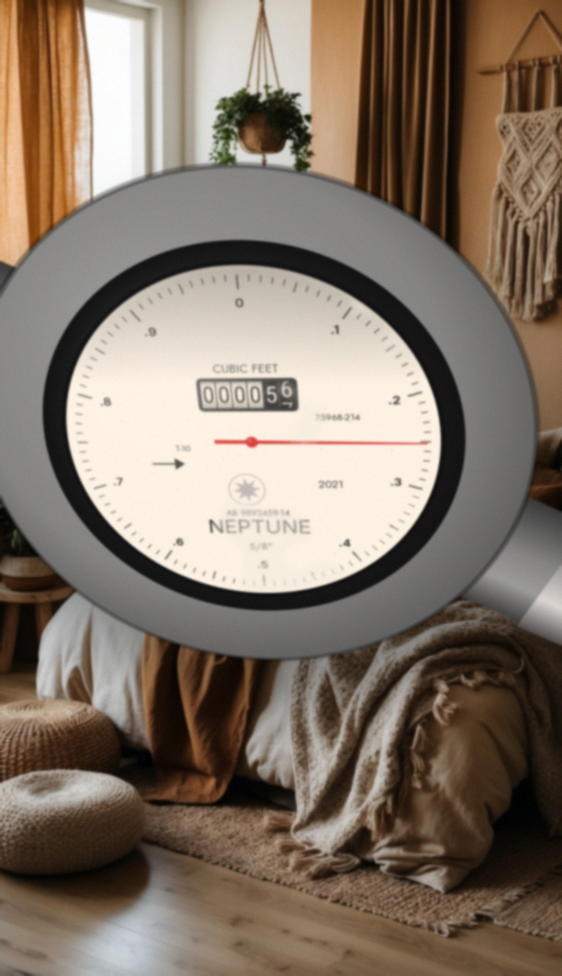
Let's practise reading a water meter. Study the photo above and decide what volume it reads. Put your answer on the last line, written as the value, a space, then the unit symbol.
56.25 ft³
